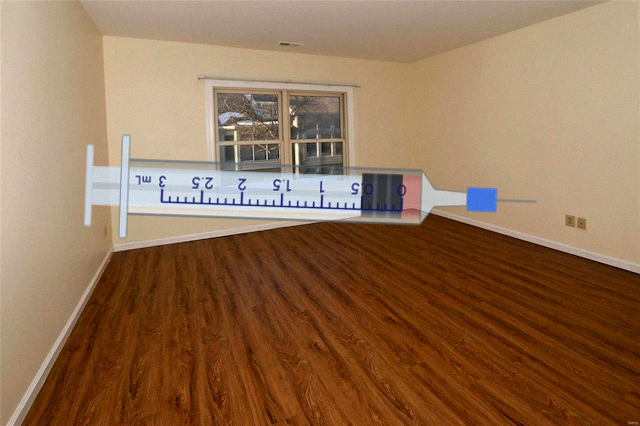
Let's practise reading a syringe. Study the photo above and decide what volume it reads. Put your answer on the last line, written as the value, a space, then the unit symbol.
0 mL
